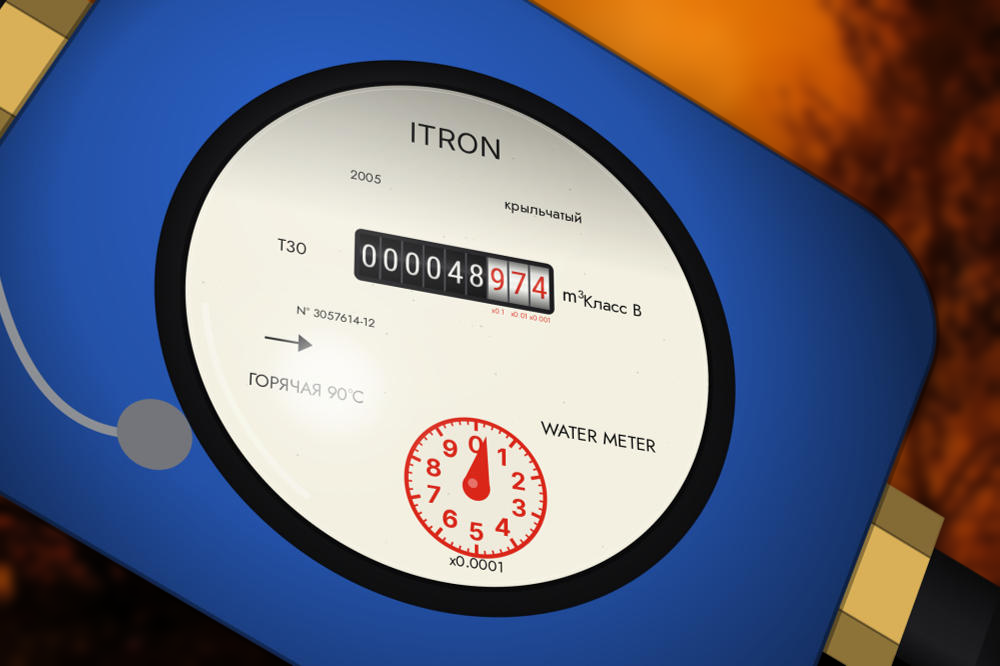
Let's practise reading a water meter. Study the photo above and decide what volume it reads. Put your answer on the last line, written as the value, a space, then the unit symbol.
48.9740 m³
